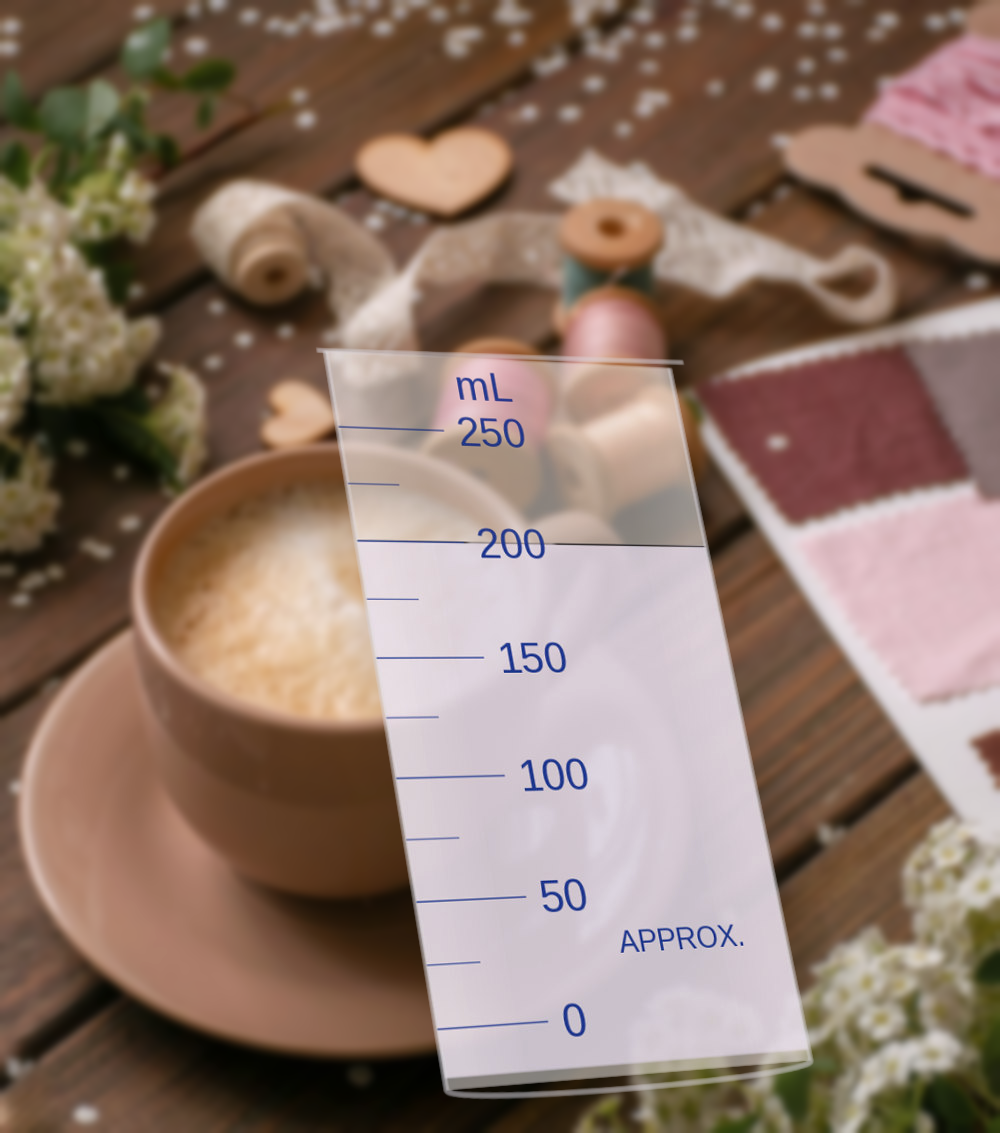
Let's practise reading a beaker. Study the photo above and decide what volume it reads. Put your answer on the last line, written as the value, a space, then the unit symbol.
200 mL
